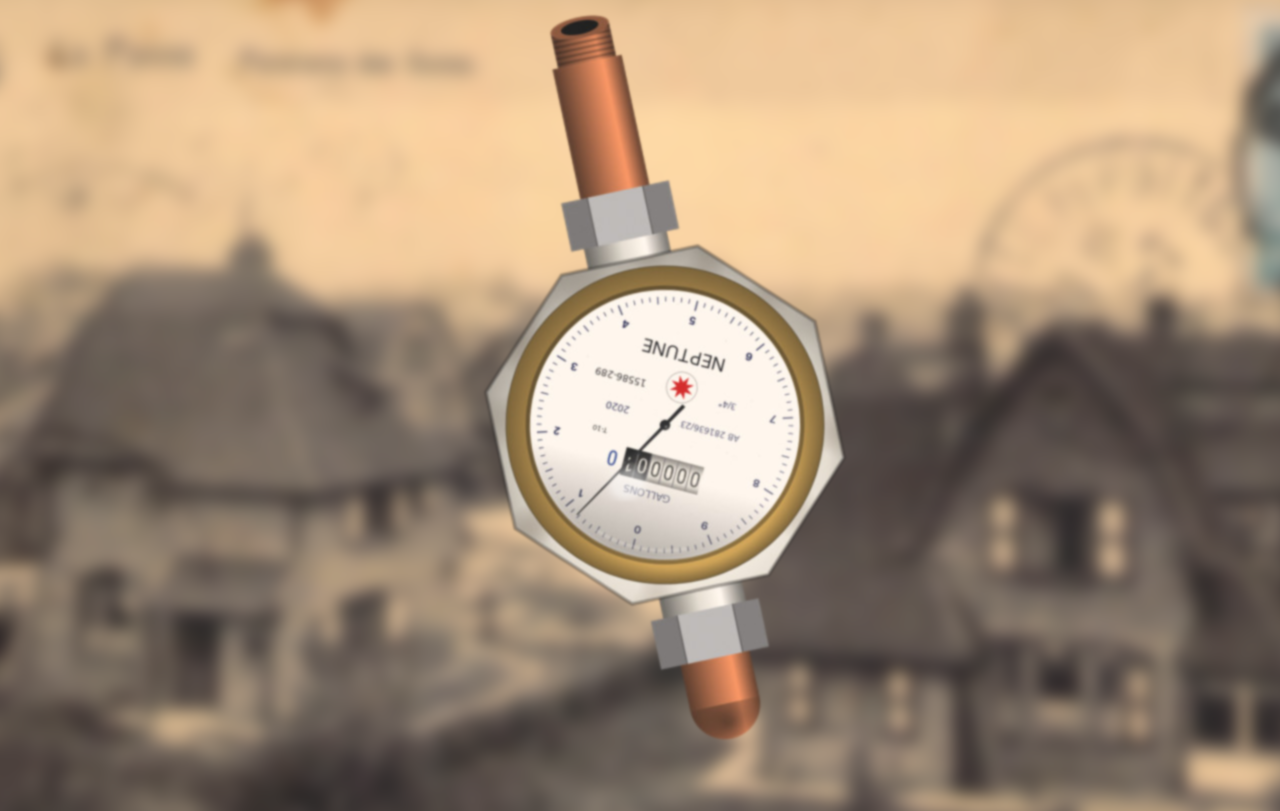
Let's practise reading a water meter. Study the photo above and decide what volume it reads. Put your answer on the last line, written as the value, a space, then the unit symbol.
10.8 gal
